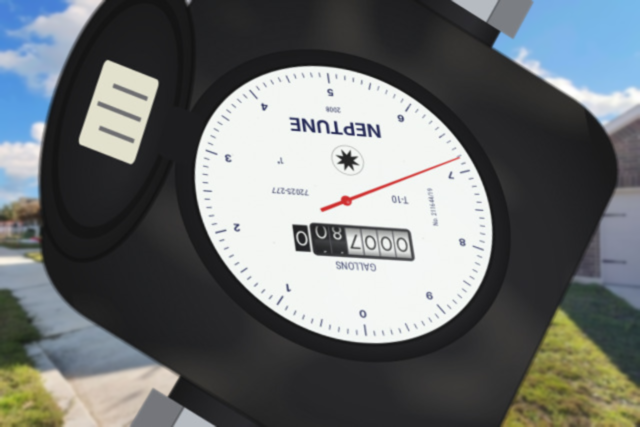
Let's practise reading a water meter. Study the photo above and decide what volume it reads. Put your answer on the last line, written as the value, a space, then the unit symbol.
7796.8 gal
